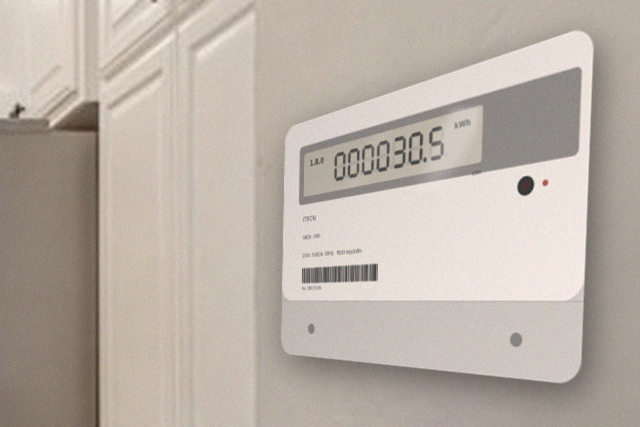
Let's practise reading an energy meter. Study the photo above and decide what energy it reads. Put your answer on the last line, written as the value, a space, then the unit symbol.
30.5 kWh
